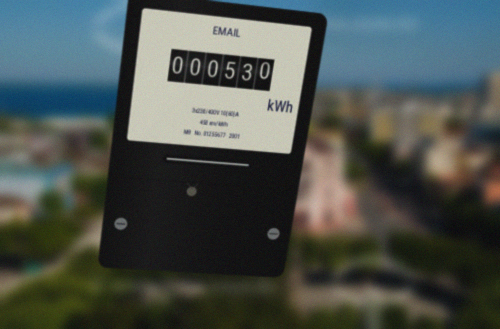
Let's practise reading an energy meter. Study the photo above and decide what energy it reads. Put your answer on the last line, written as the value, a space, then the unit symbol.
530 kWh
